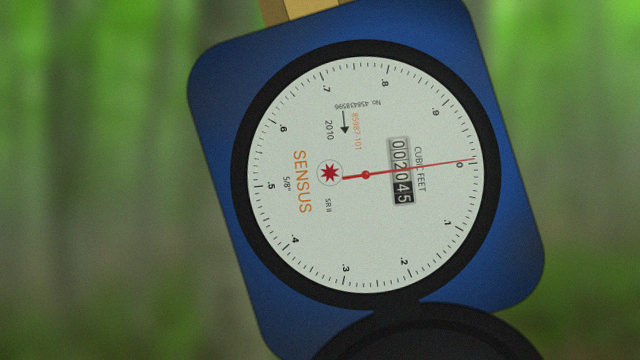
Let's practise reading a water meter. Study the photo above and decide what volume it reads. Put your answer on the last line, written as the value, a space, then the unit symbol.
2044.99 ft³
